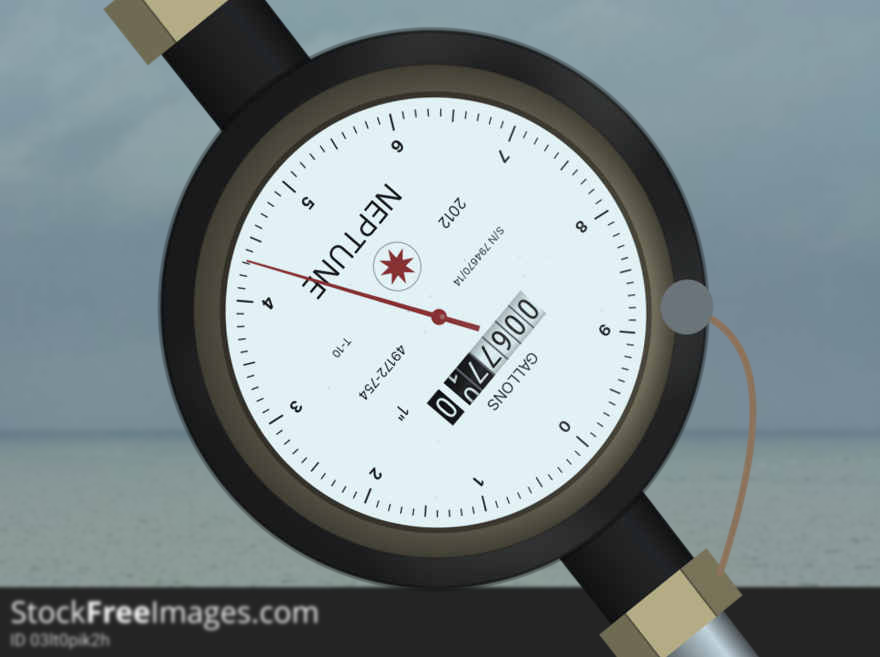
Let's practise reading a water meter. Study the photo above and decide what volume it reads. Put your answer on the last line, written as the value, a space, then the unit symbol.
67704.3 gal
